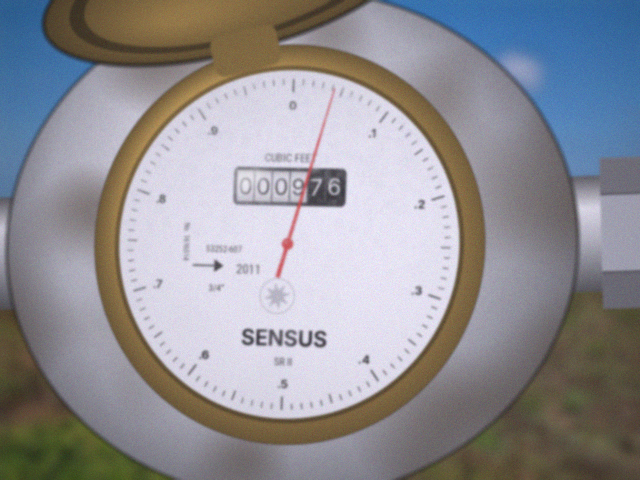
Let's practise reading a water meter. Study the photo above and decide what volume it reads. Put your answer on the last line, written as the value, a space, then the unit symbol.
976.04 ft³
